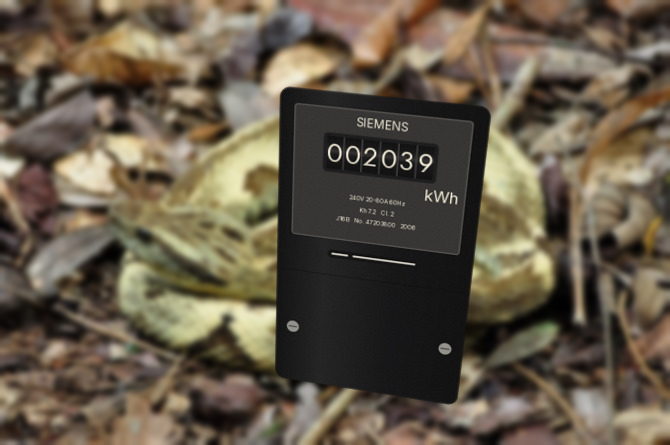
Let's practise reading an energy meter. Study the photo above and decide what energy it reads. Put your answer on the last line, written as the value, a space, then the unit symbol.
2039 kWh
